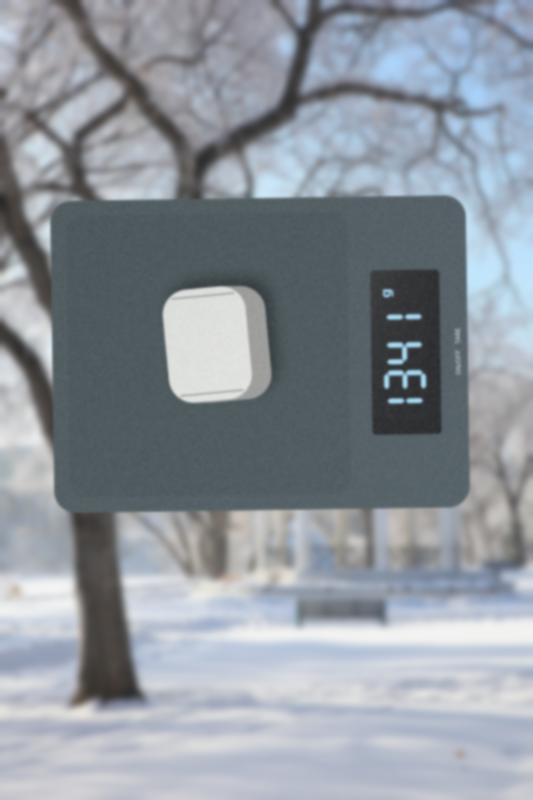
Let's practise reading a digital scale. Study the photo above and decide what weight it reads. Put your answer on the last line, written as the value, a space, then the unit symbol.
1341 g
